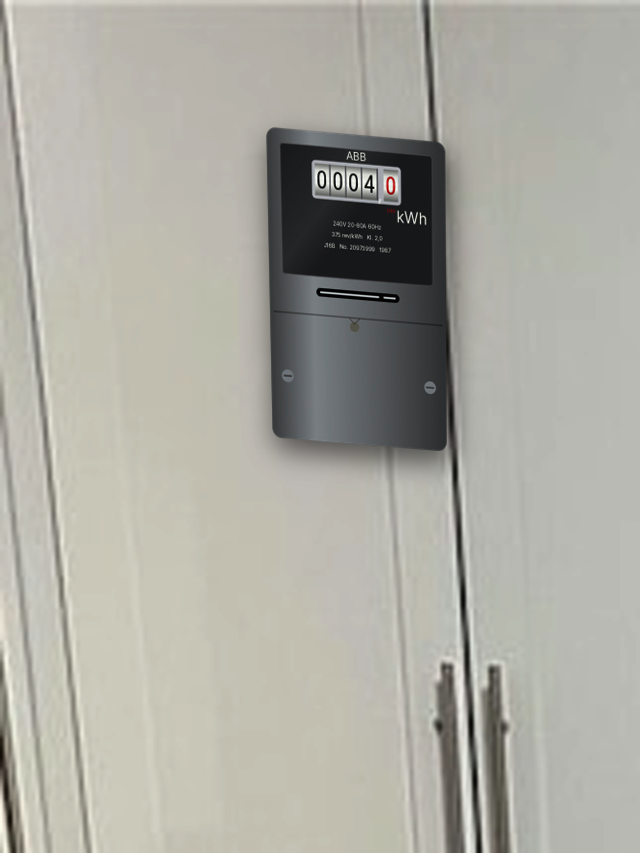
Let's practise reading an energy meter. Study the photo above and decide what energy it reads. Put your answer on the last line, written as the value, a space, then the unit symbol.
4.0 kWh
